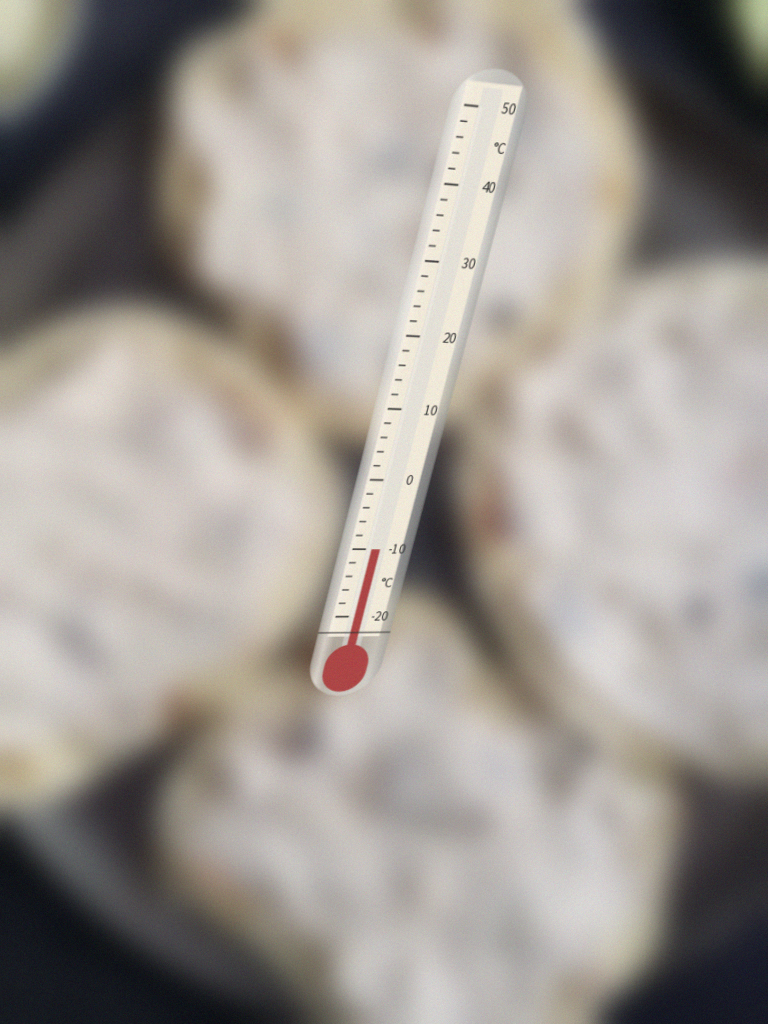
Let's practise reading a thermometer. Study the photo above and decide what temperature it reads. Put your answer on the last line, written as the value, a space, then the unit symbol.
-10 °C
